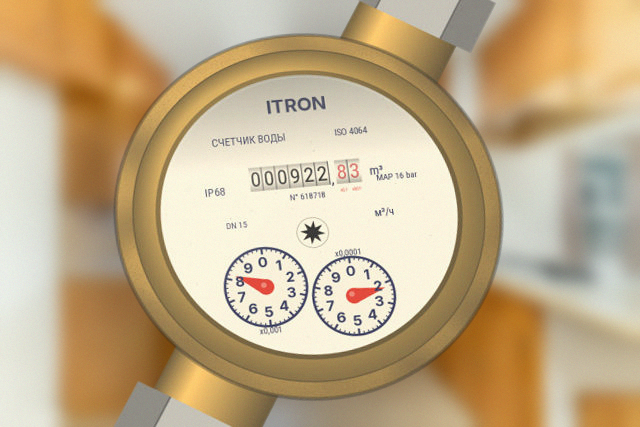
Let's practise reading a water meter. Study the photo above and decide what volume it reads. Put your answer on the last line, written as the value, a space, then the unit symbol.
922.8382 m³
